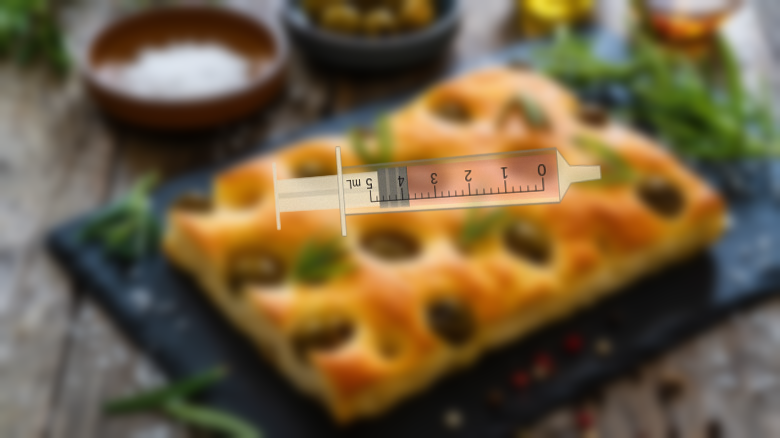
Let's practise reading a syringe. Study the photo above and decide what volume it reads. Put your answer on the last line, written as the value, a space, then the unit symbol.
3.8 mL
